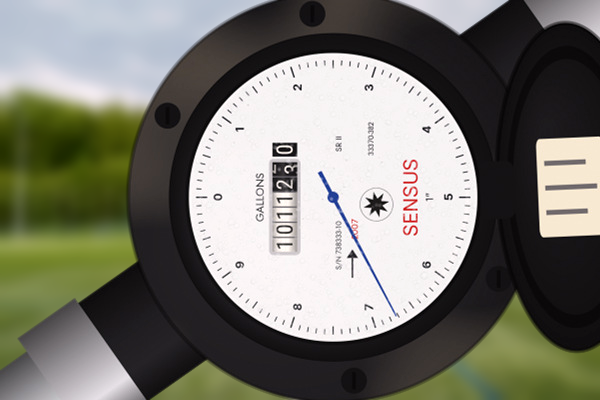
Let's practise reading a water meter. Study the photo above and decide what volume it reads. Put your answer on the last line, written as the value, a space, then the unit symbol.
1011226.7 gal
